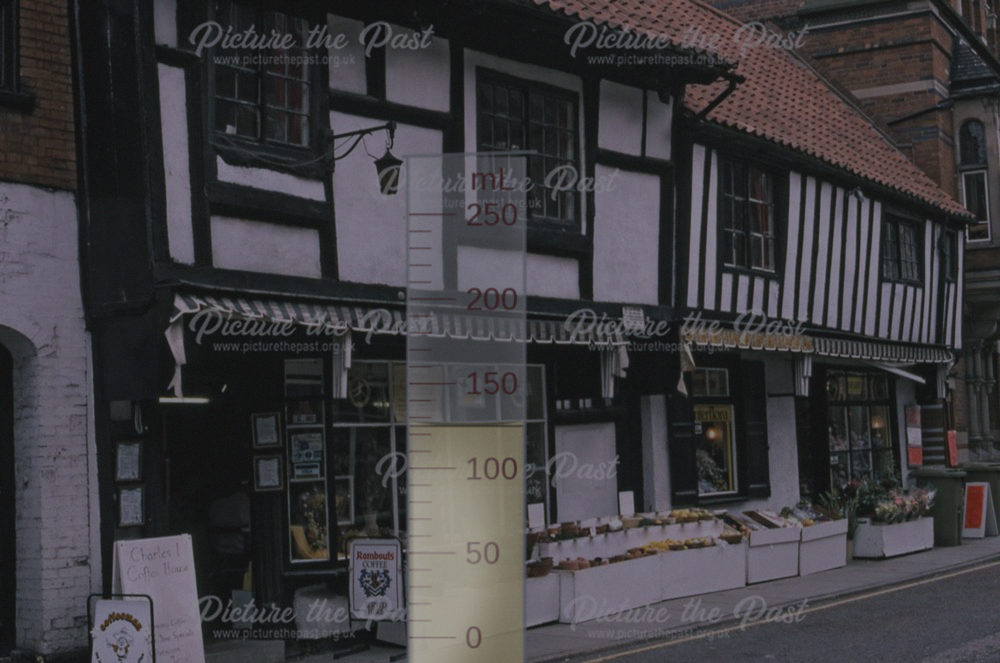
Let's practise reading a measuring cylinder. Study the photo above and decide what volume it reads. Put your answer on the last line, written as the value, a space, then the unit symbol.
125 mL
